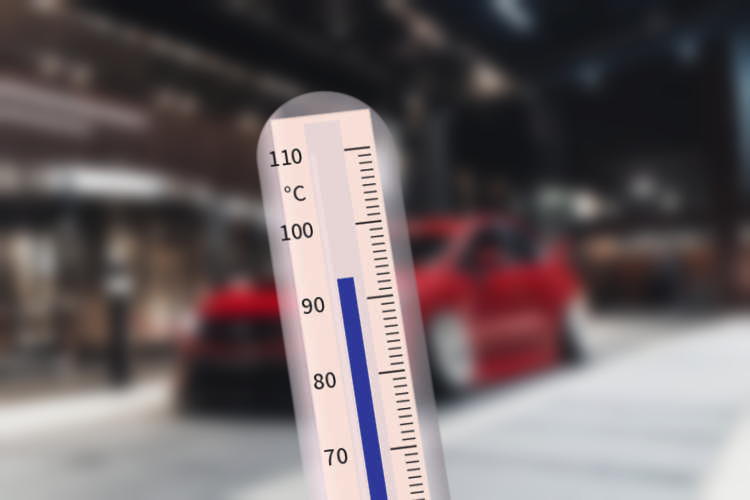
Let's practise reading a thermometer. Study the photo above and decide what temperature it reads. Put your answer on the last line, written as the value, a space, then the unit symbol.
93 °C
